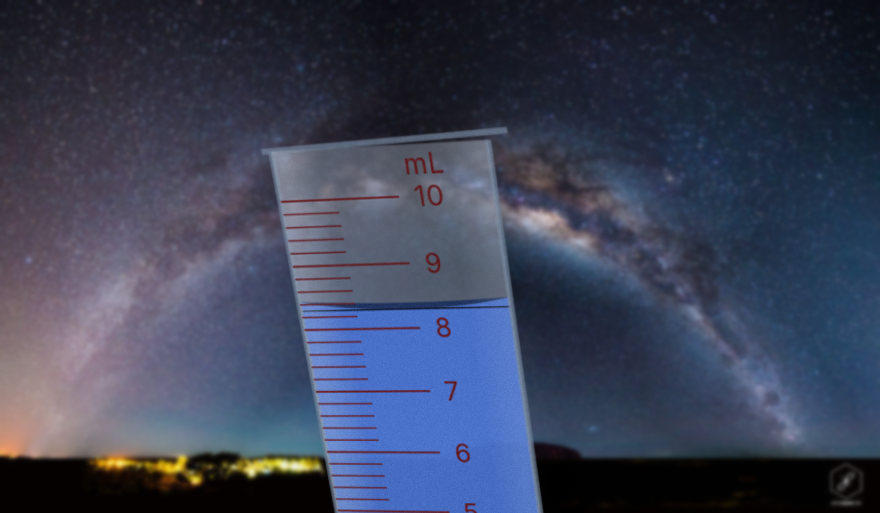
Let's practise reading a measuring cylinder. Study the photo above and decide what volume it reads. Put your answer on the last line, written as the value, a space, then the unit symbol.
8.3 mL
